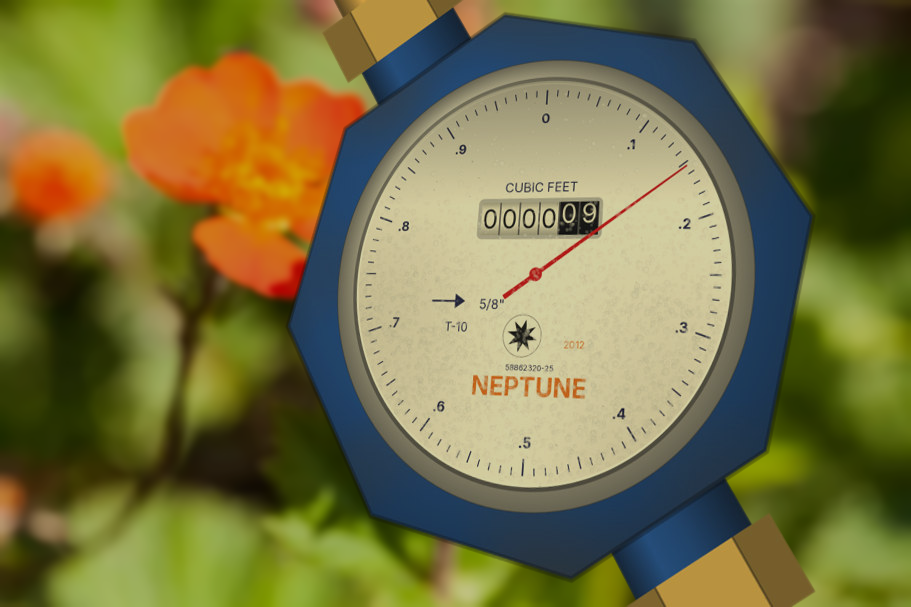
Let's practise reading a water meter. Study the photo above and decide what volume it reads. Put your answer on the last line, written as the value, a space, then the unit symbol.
9.15 ft³
